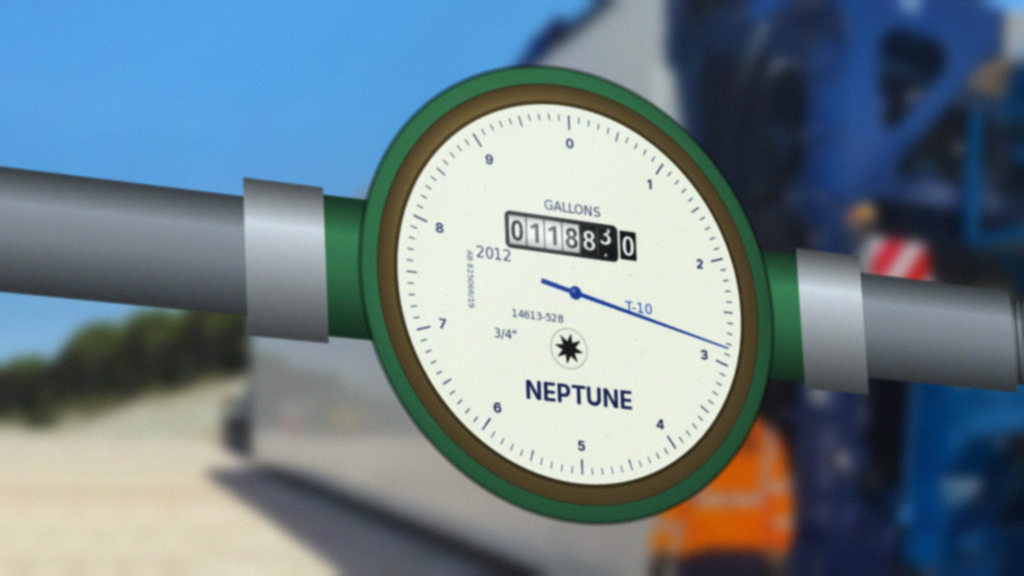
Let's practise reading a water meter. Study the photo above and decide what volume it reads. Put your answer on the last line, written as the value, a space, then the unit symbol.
118832.8 gal
